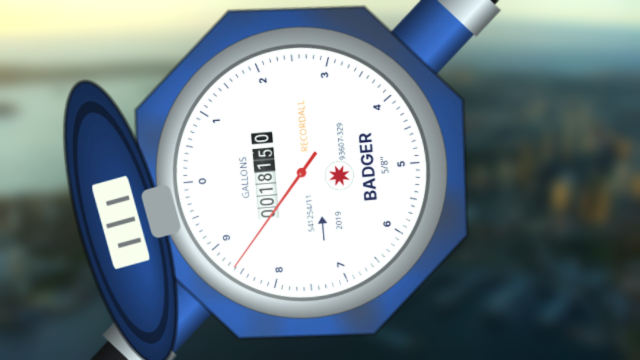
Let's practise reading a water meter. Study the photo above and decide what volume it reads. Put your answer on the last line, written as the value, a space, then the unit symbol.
18148.6 gal
